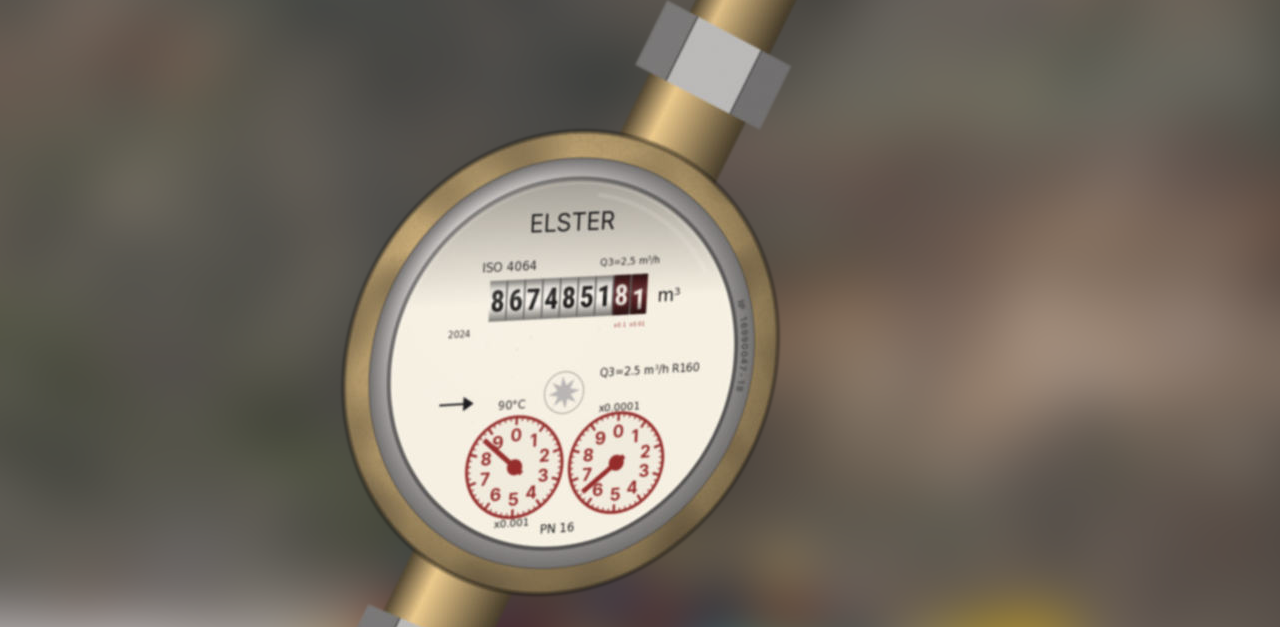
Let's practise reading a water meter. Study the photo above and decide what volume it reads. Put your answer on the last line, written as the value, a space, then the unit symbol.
8674851.8086 m³
